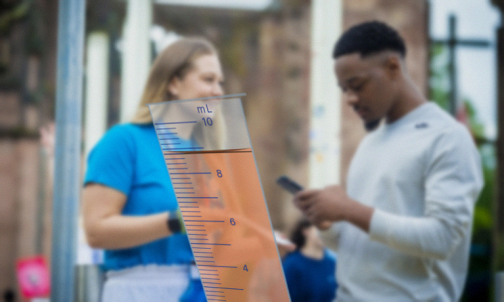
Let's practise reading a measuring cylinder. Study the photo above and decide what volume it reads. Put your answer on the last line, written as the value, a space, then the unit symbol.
8.8 mL
